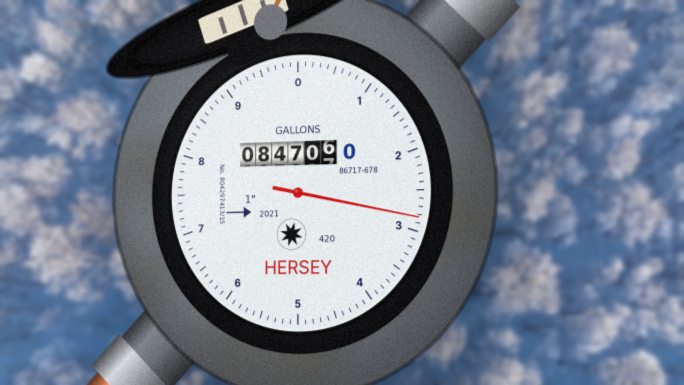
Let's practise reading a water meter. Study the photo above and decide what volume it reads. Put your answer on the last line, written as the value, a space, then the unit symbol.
847062.8 gal
